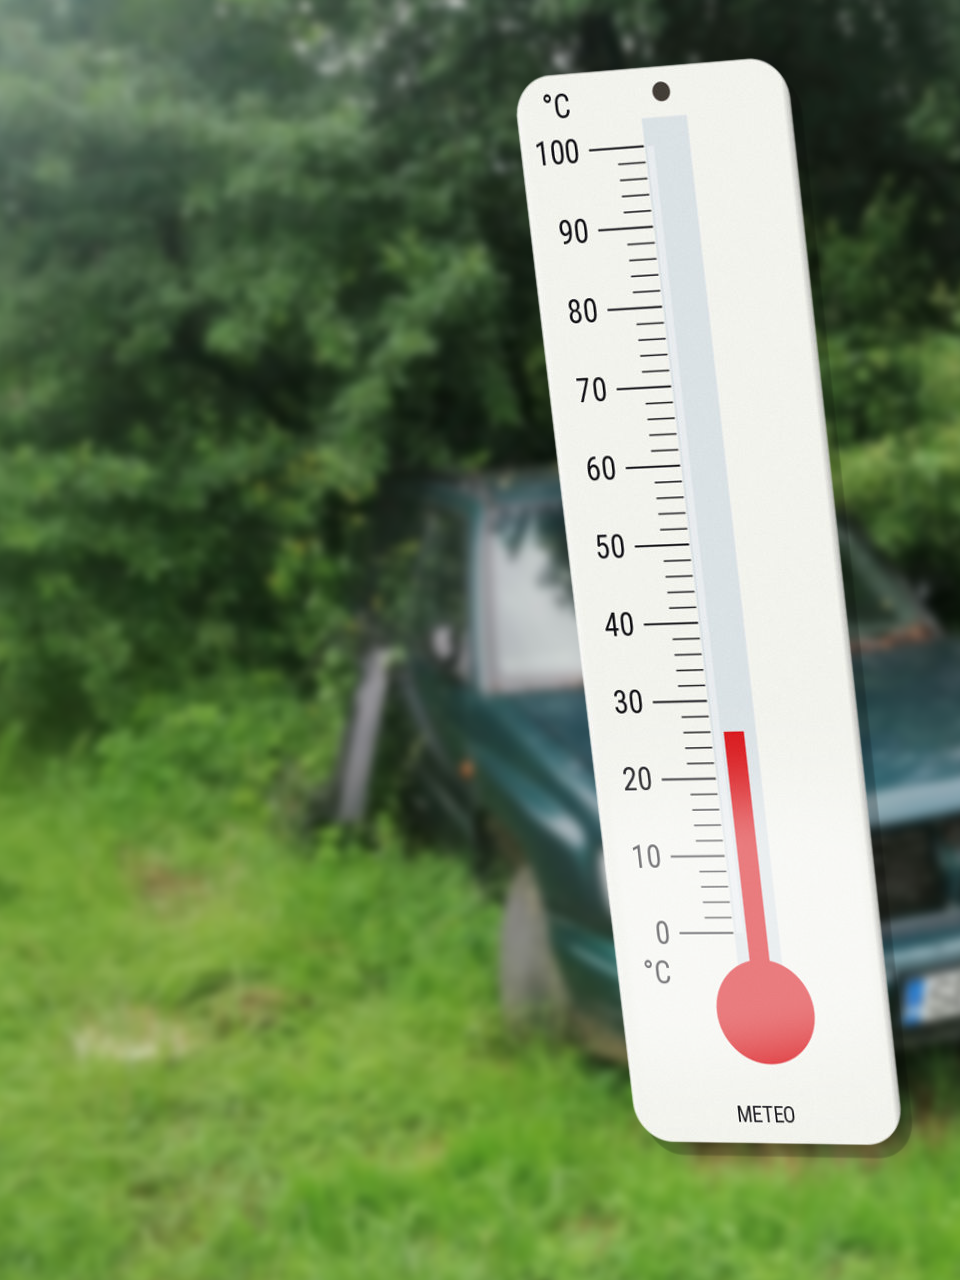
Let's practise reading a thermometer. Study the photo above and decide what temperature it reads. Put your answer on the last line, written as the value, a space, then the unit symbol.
26 °C
